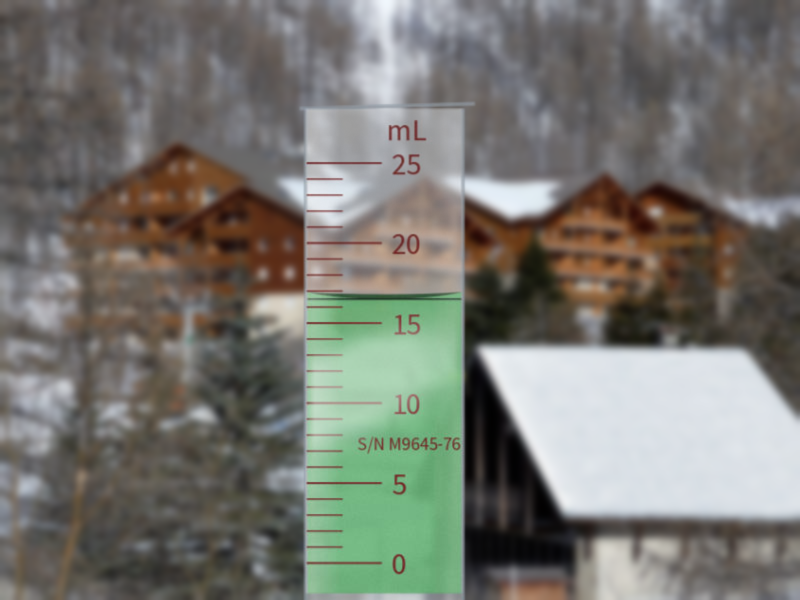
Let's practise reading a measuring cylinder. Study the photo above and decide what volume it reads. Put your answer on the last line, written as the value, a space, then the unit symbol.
16.5 mL
